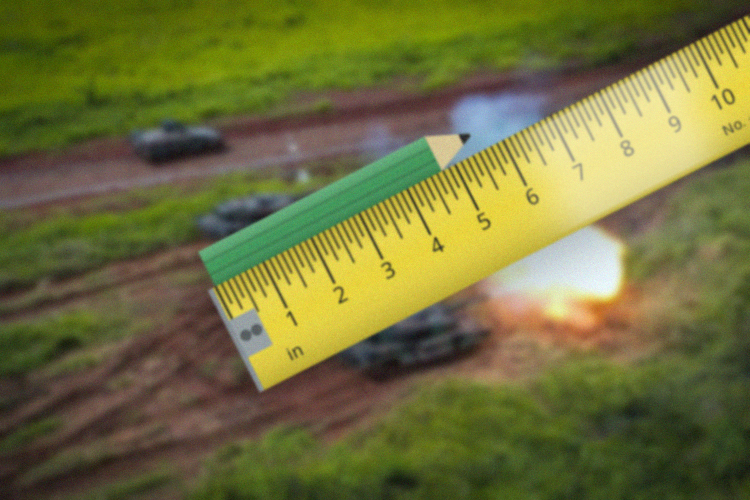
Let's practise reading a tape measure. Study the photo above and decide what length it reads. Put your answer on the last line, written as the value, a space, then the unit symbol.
5.5 in
